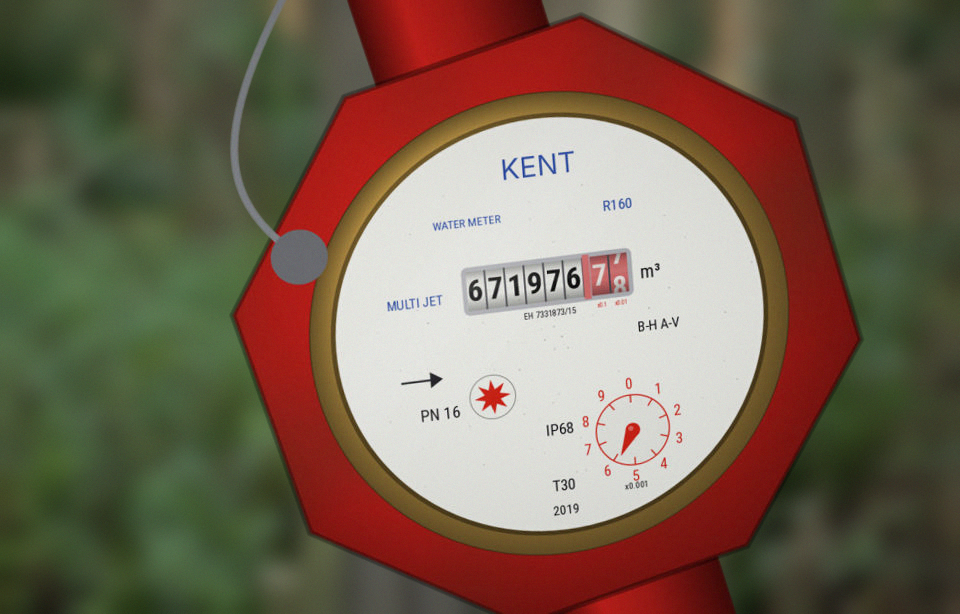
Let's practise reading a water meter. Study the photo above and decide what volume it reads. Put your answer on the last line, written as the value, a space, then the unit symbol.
671976.775 m³
